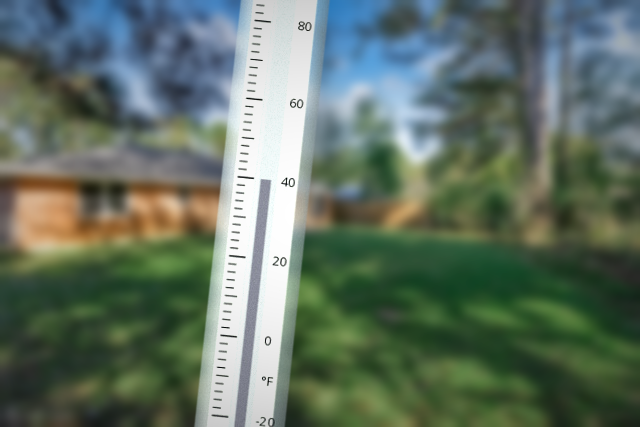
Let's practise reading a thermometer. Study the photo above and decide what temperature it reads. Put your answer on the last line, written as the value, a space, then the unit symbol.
40 °F
